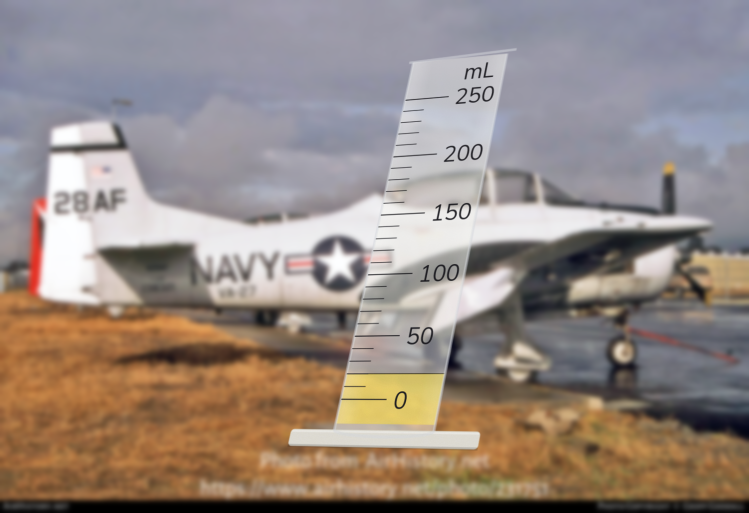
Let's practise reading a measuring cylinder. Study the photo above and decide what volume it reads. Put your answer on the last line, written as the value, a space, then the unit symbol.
20 mL
